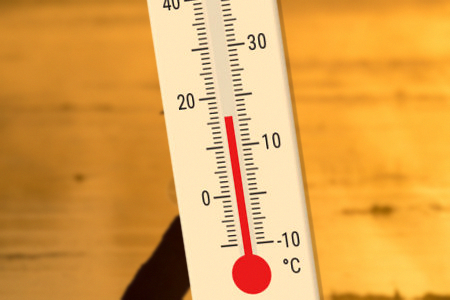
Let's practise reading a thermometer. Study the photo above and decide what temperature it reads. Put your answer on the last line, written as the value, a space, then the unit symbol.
16 °C
